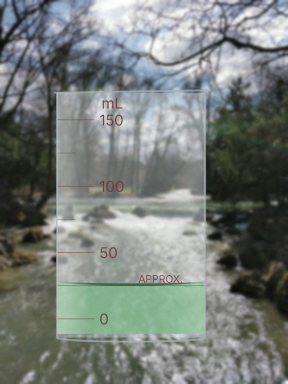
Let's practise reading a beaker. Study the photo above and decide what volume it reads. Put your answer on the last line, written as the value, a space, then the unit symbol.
25 mL
